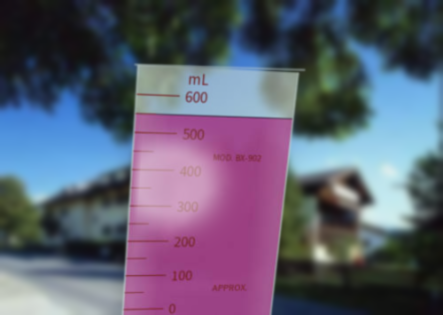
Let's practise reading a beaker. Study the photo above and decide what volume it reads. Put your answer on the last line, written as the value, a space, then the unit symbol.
550 mL
